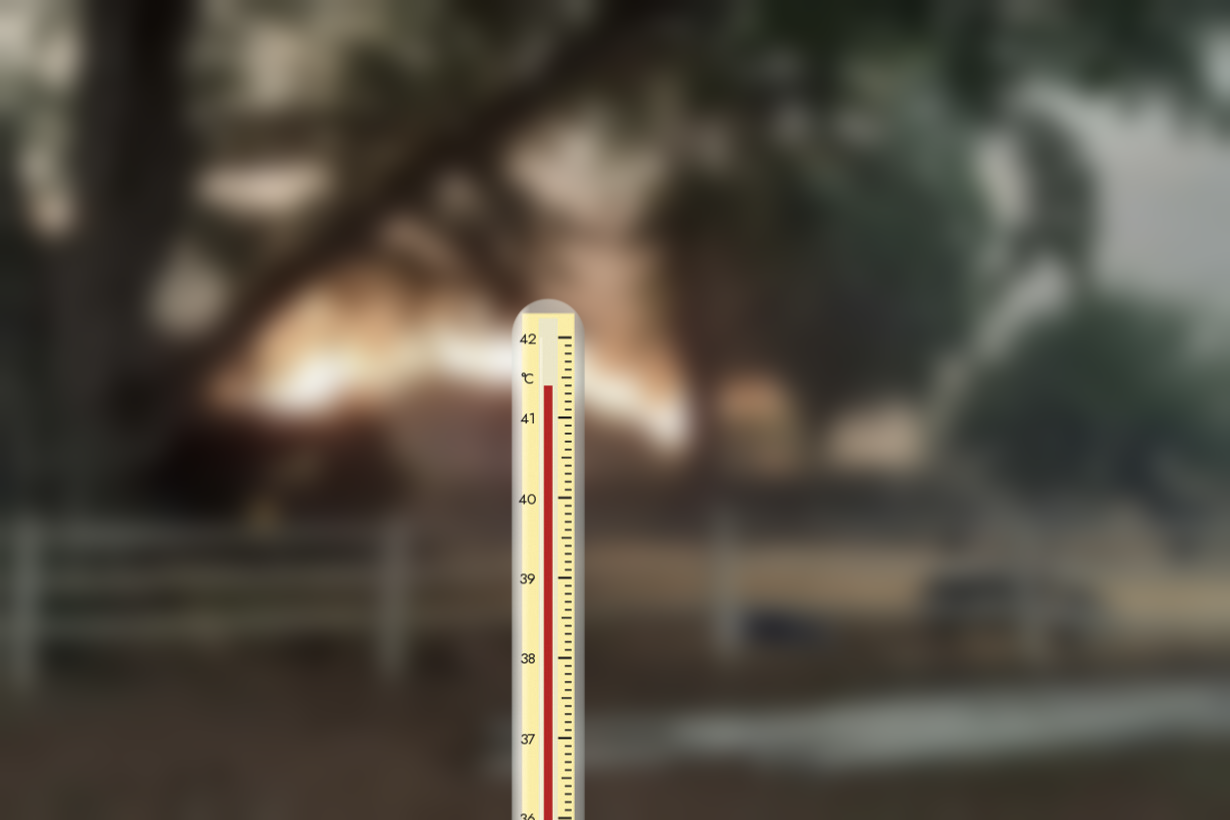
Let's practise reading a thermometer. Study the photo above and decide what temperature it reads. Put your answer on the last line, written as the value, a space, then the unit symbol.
41.4 °C
